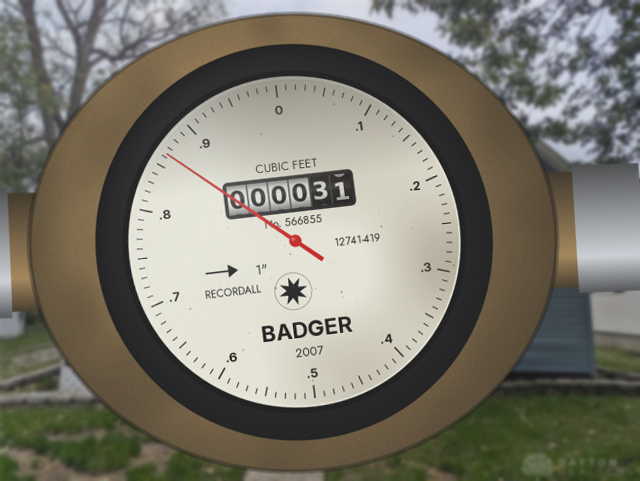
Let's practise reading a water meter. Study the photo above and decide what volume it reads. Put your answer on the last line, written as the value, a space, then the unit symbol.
30.86 ft³
